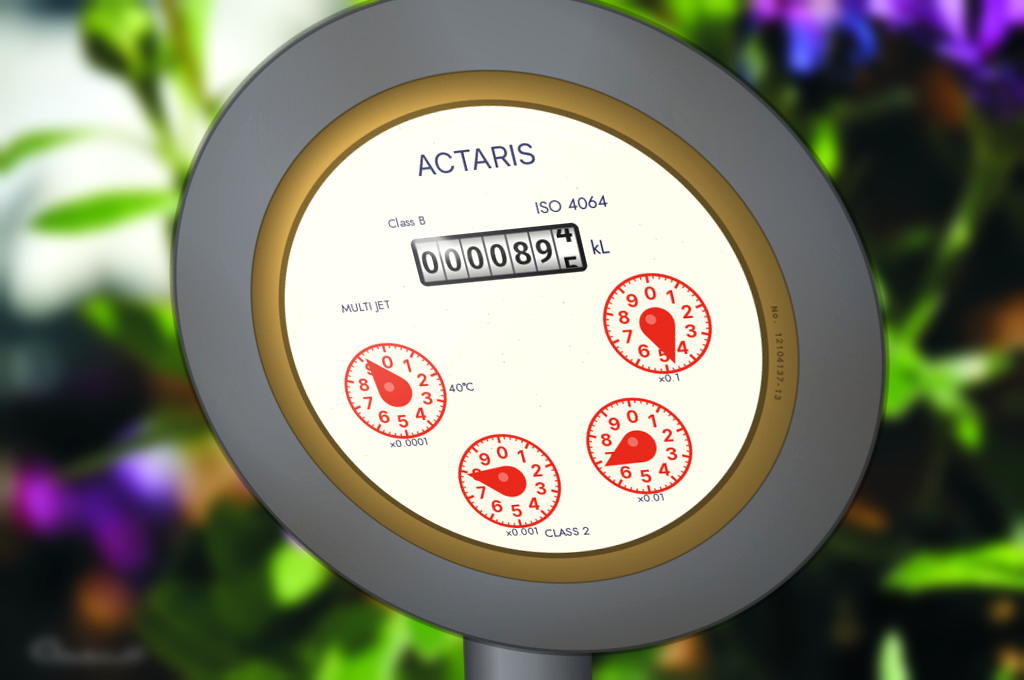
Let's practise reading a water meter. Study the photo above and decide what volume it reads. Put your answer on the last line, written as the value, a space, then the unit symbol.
894.4679 kL
